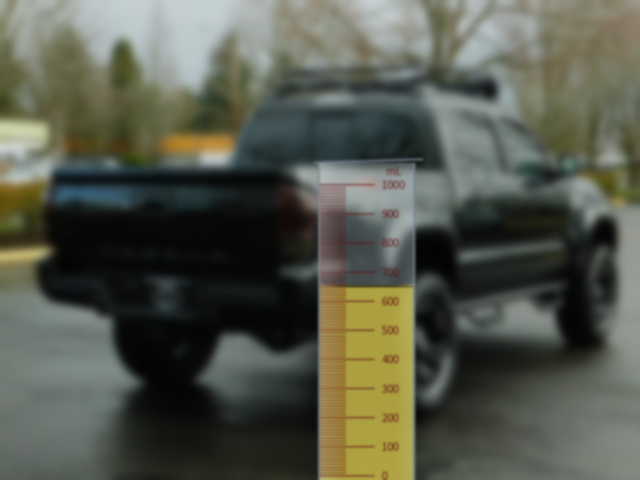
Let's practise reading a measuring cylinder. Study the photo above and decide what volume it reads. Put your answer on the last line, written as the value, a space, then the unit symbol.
650 mL
